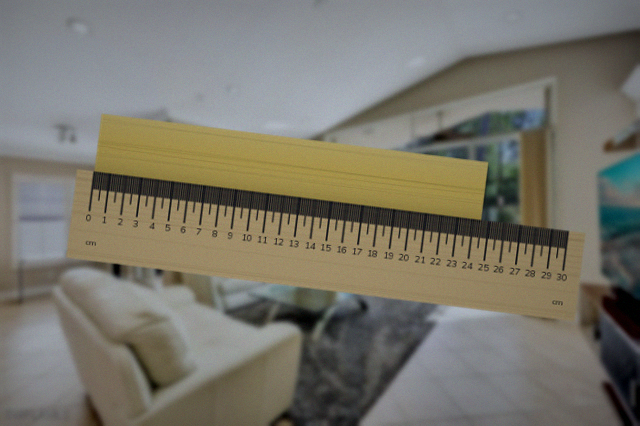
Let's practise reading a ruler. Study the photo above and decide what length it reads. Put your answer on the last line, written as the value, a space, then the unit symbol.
24.5 cm
